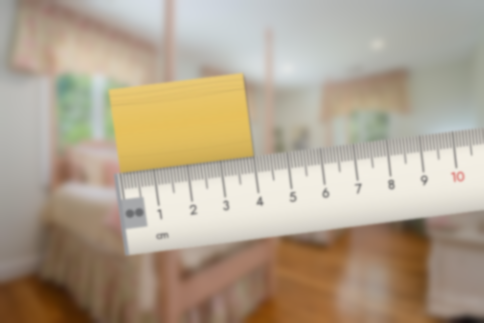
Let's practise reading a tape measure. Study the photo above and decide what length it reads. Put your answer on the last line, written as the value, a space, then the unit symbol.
4 cm
